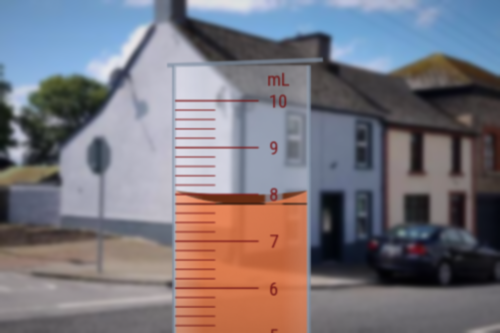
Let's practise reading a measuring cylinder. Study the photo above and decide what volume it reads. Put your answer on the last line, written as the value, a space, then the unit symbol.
7.8 mL
